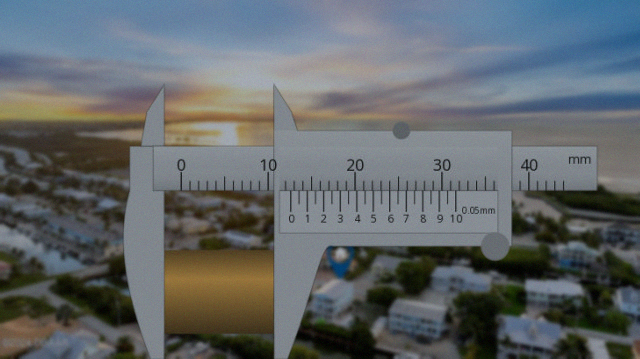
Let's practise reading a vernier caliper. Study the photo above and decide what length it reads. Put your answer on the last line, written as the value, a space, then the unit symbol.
12.6 mm
